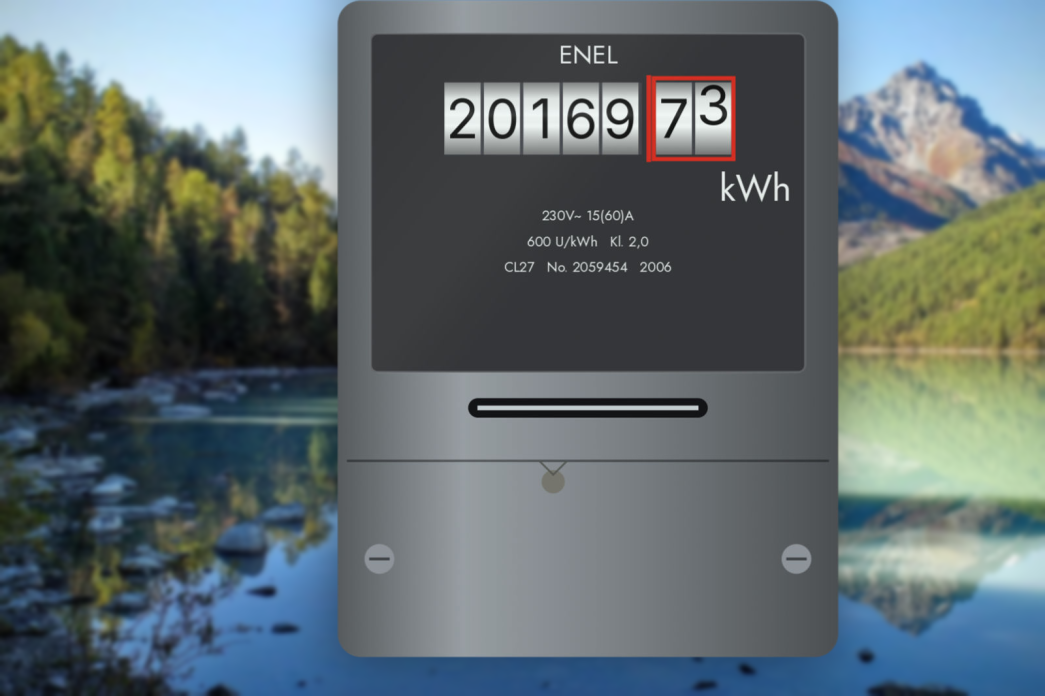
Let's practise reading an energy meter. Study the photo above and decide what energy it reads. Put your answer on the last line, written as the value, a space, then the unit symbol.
20169.73 kWh
